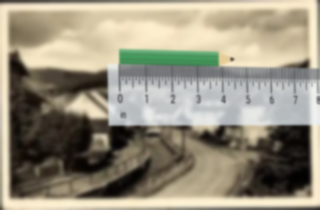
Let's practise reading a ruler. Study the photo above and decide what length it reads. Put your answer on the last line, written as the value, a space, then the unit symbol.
4.5 in
